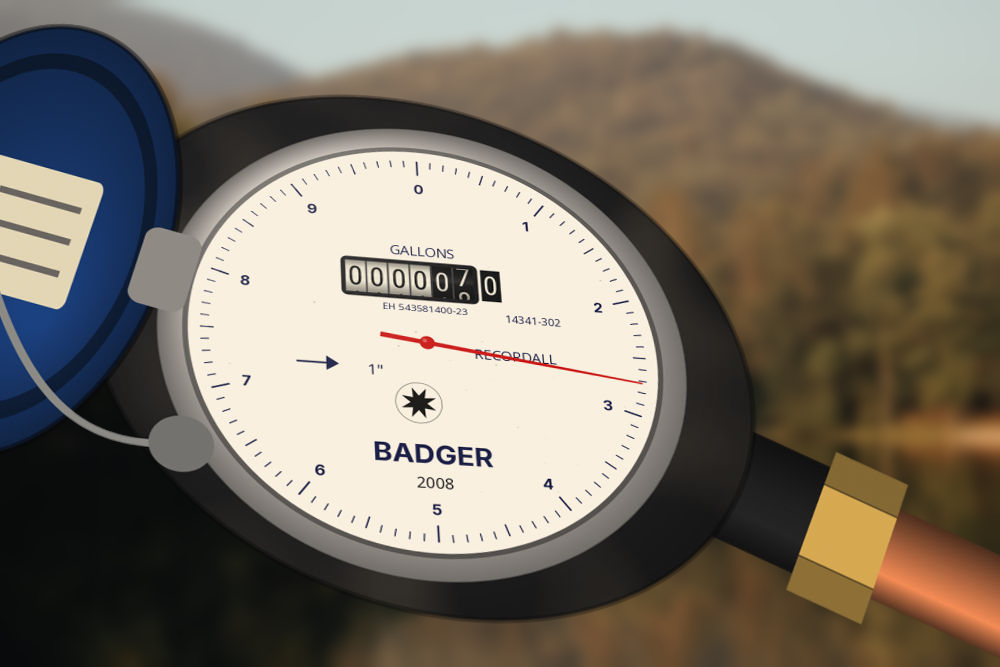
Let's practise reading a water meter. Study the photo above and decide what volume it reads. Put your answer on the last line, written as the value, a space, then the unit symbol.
72.7 gal
